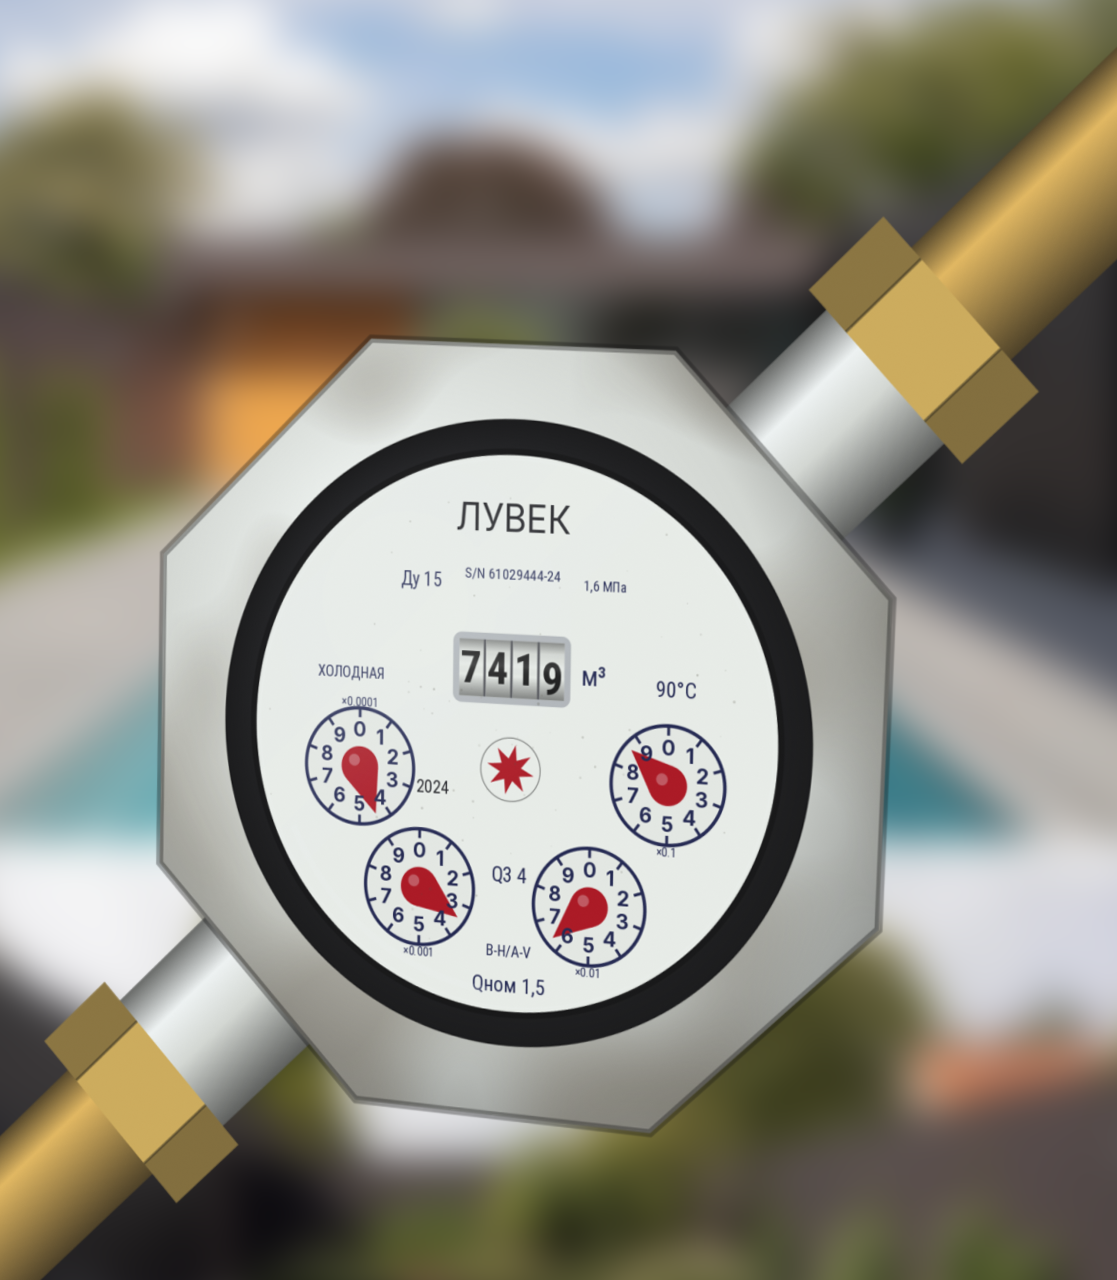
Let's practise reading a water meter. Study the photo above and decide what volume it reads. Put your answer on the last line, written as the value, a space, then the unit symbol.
7418.8634 m³
